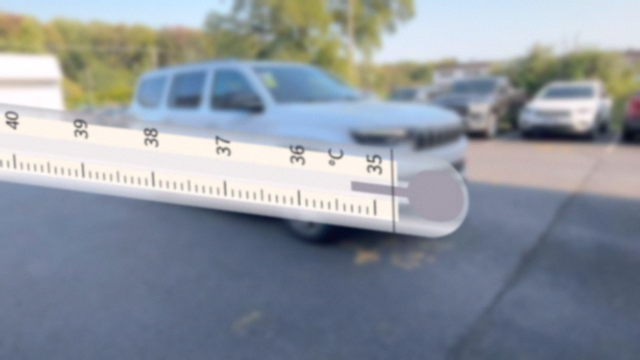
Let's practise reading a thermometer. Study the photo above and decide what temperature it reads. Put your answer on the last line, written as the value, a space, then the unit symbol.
35.3 °C
